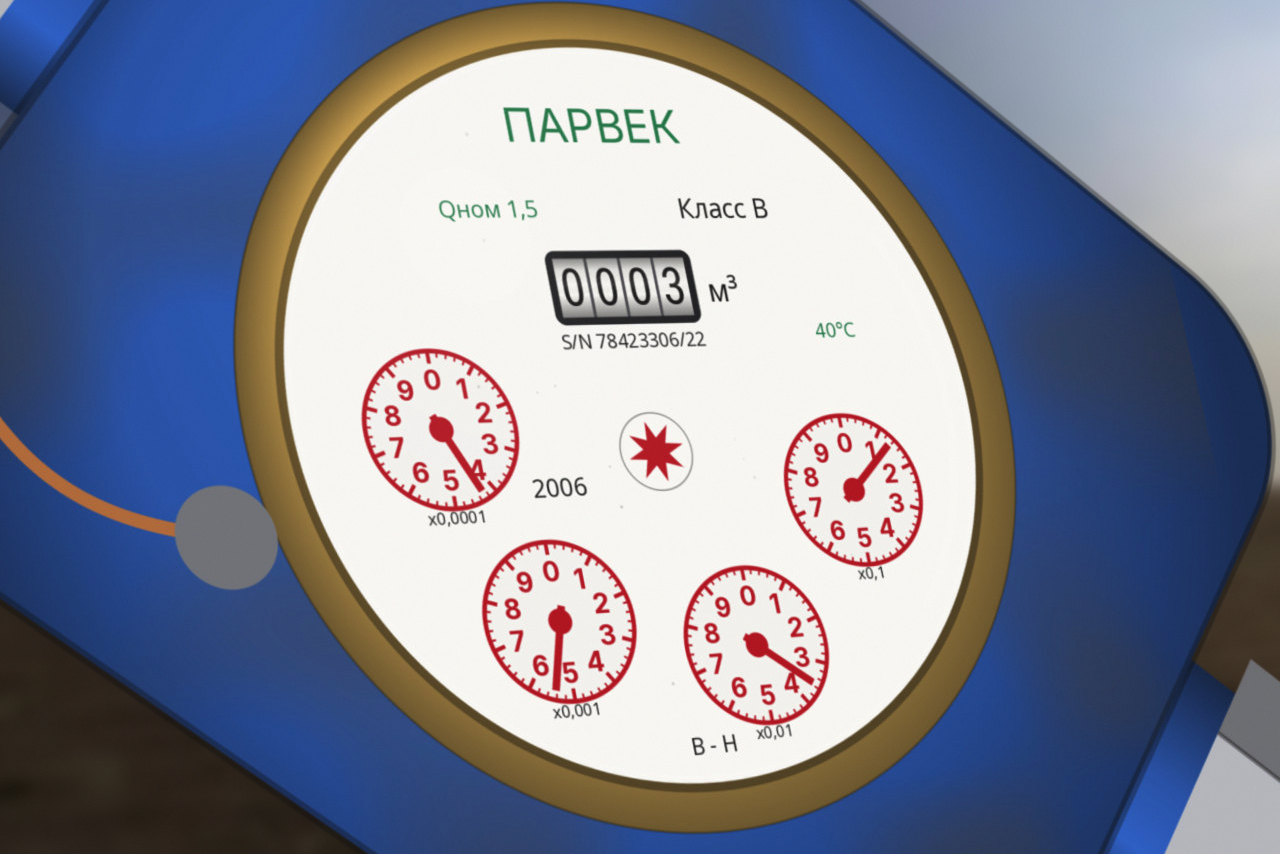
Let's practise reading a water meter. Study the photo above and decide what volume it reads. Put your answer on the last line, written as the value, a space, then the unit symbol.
3.1354 m³
